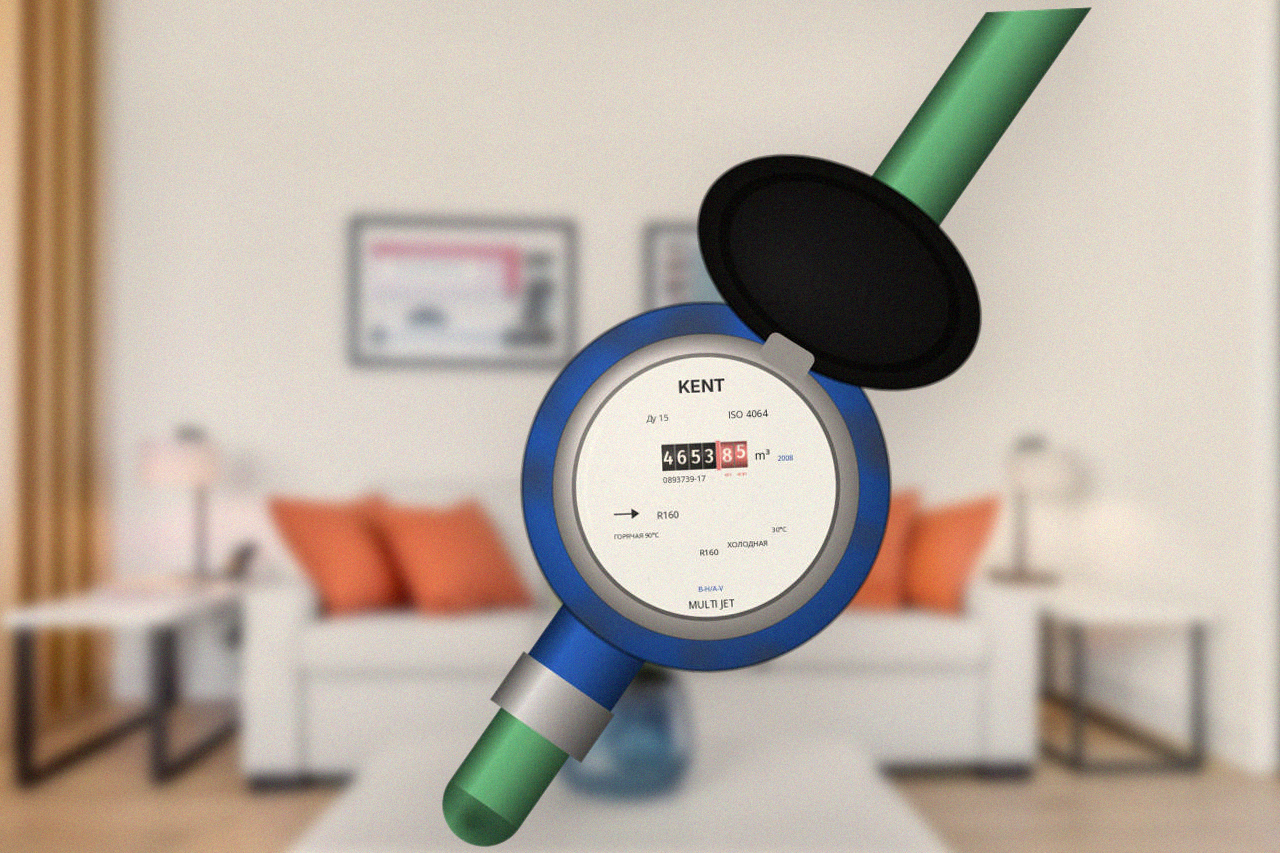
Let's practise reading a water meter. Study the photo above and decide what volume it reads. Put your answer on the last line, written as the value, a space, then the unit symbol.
4653.85 m³
